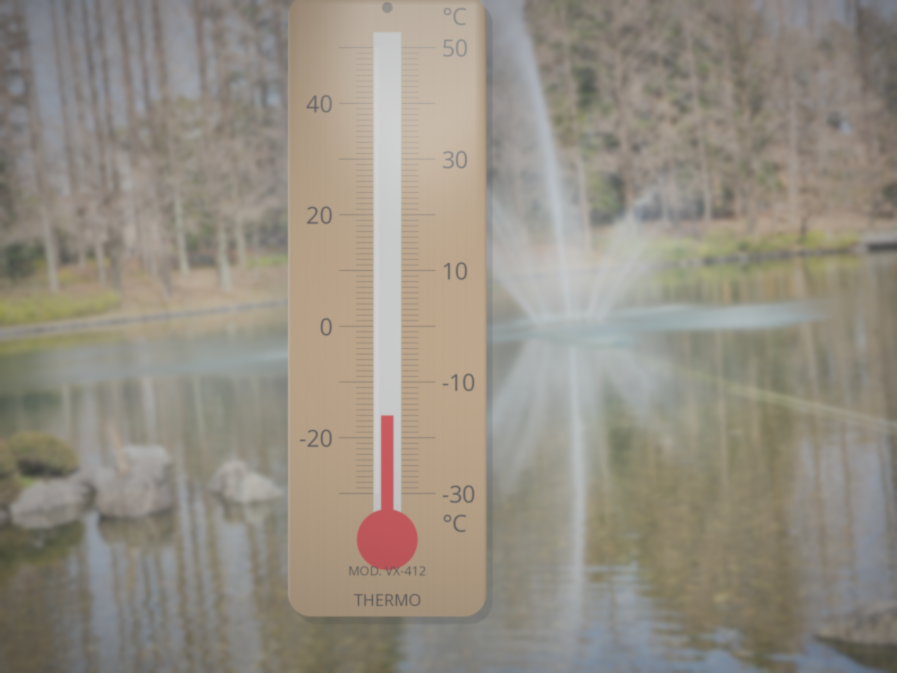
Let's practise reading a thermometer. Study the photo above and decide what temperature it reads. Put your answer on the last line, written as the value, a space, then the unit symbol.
-16 °C
